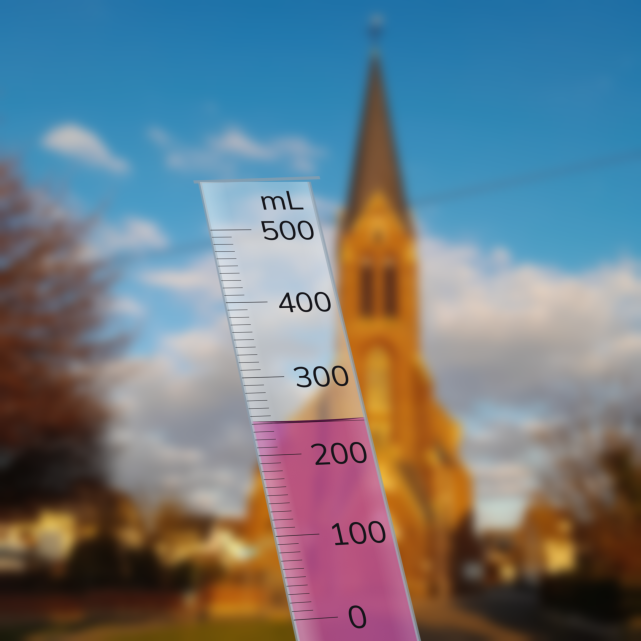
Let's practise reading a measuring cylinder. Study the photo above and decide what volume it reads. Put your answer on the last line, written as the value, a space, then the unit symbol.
240 mL
